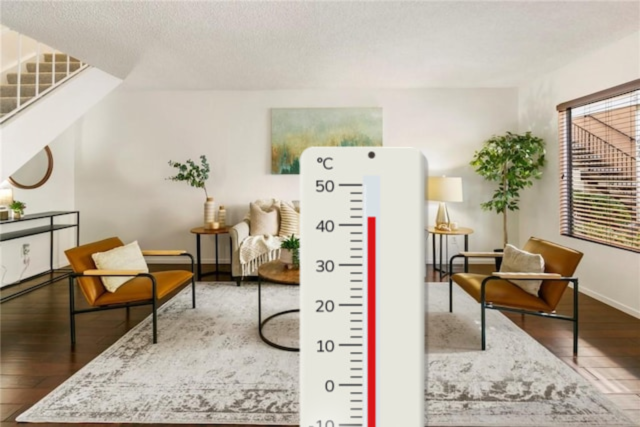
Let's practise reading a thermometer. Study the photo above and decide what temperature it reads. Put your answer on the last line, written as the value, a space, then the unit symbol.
42 °C
